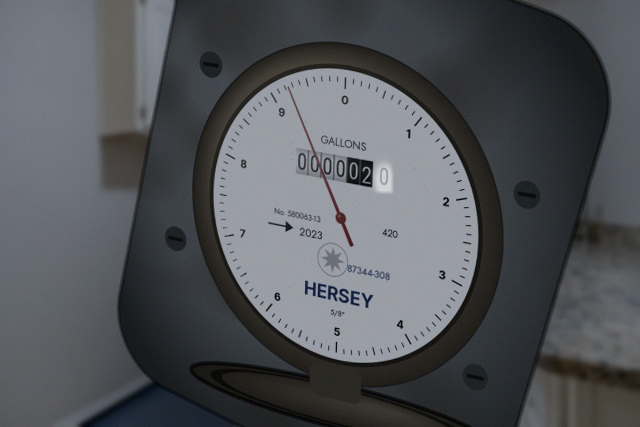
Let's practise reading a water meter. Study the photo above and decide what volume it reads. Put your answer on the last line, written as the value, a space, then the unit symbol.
19.2 gal
